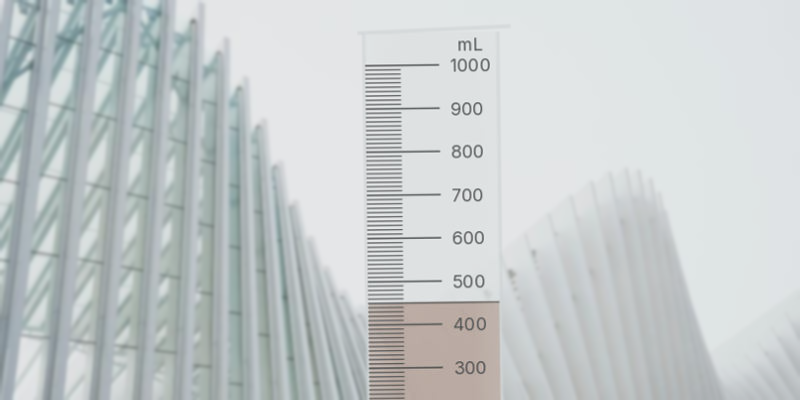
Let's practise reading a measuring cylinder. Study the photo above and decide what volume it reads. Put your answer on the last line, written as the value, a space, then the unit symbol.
450 mL
